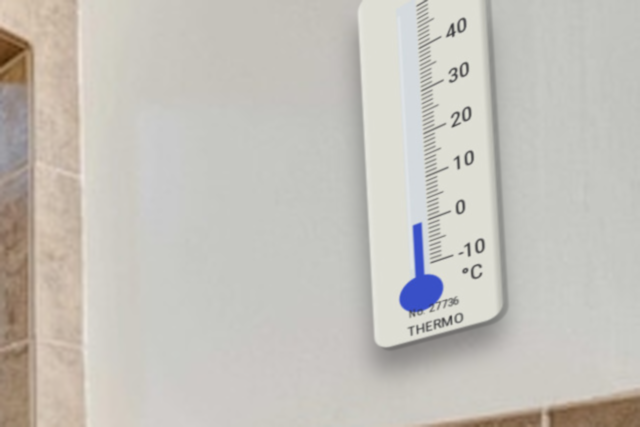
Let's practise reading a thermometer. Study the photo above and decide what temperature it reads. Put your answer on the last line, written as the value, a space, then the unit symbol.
0 °C
